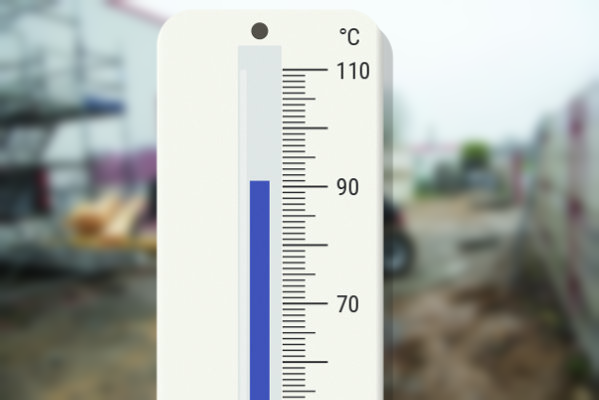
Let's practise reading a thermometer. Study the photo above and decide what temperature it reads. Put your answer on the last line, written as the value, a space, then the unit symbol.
91 °C
